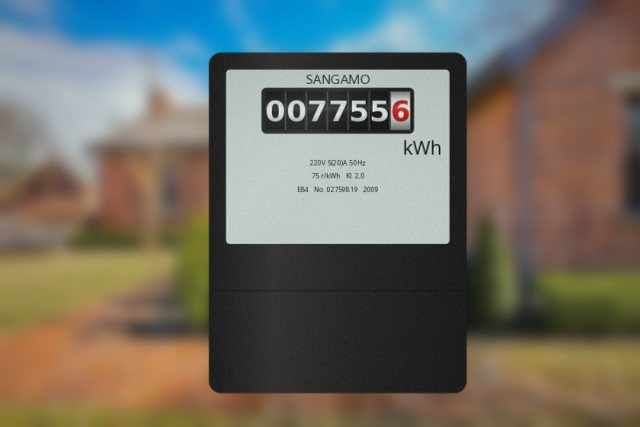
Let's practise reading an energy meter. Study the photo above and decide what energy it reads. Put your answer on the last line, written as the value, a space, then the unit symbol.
7755.6 kWh
